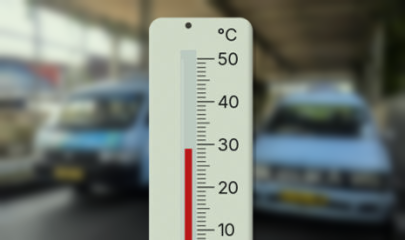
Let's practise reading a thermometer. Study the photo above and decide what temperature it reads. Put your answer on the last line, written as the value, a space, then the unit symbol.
29 °C
